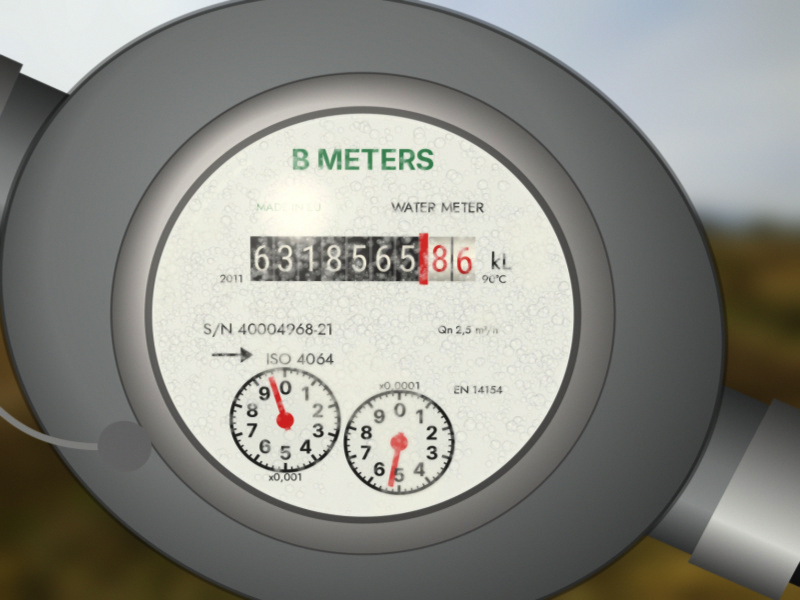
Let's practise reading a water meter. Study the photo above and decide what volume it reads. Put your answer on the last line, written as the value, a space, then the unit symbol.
6318565.8595 kL
